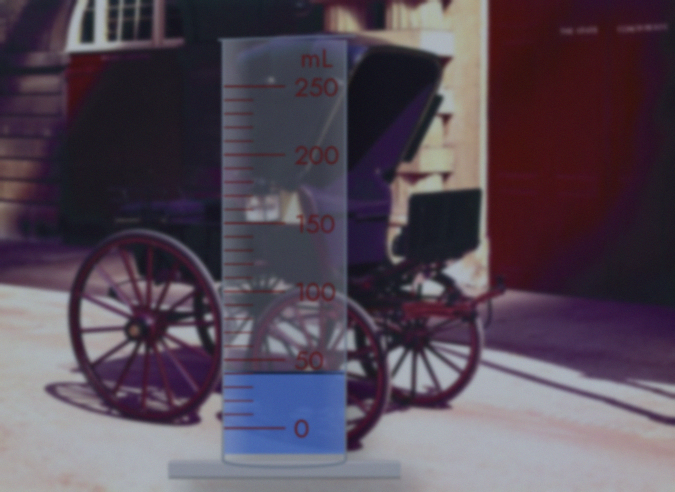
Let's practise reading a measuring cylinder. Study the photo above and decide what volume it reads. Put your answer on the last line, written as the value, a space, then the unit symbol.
40 mL
